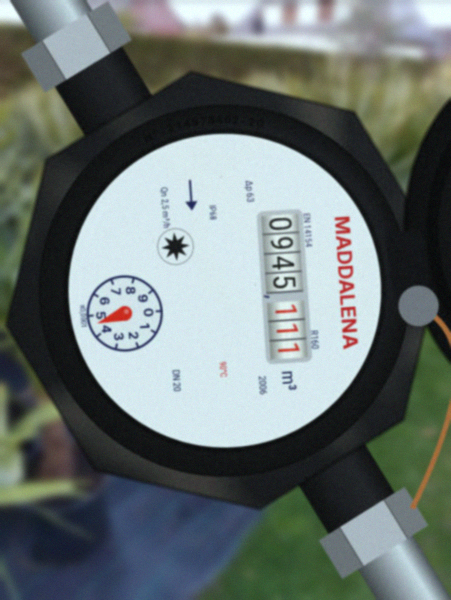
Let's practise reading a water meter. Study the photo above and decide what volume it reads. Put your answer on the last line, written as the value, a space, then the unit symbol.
945.1114 m³
